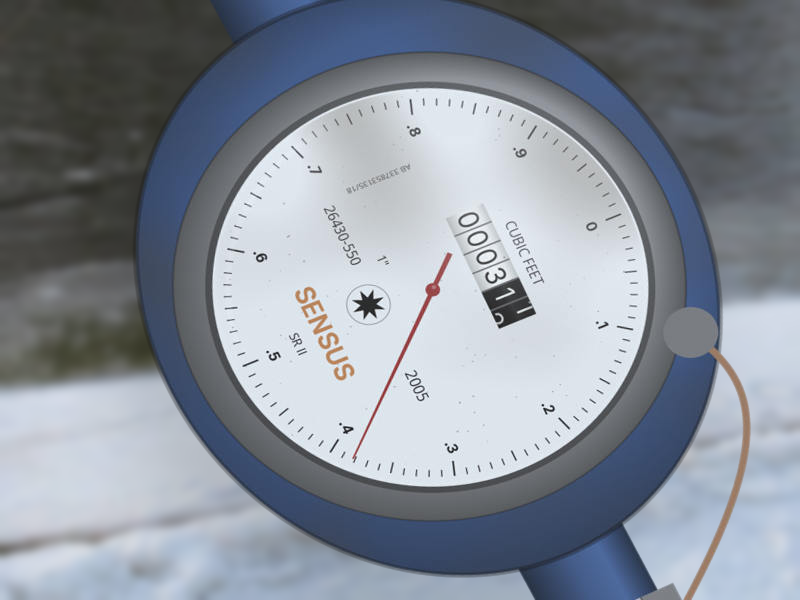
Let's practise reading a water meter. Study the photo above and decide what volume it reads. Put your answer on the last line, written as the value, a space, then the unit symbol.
311.38 ft³
